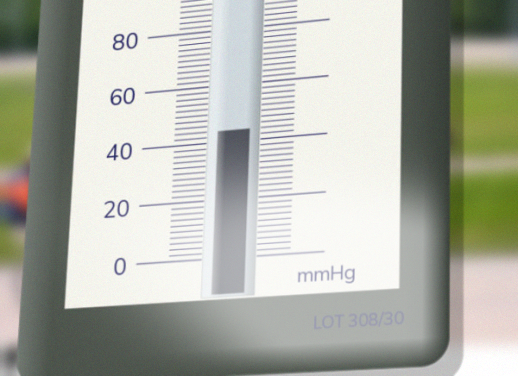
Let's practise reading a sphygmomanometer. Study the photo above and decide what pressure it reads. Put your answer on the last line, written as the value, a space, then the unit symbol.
44 mmHg
